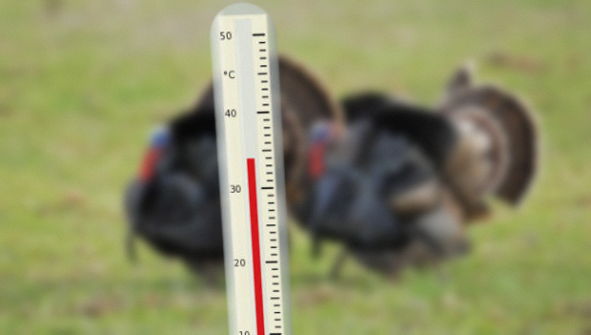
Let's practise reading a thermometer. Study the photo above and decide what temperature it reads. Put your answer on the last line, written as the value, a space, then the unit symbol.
34 °C
